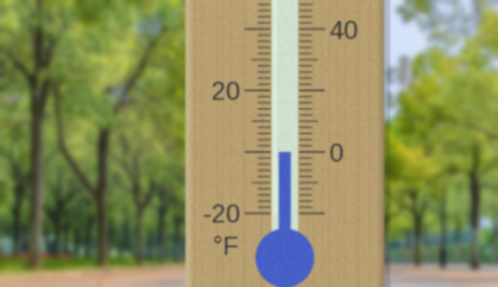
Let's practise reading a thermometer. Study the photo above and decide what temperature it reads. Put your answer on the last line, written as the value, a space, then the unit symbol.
0 °F
